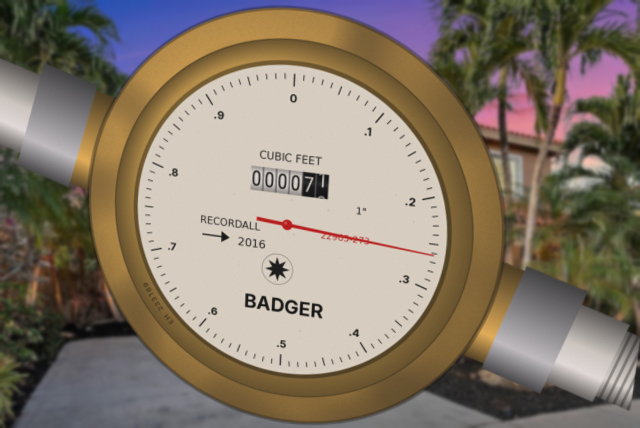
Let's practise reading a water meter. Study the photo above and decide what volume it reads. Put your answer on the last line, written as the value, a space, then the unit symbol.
71.26 ft³
